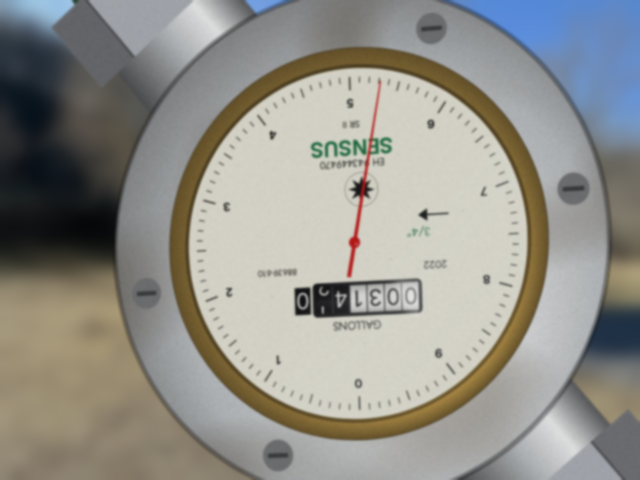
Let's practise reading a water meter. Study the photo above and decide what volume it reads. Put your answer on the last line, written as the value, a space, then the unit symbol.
31415.3 gal
